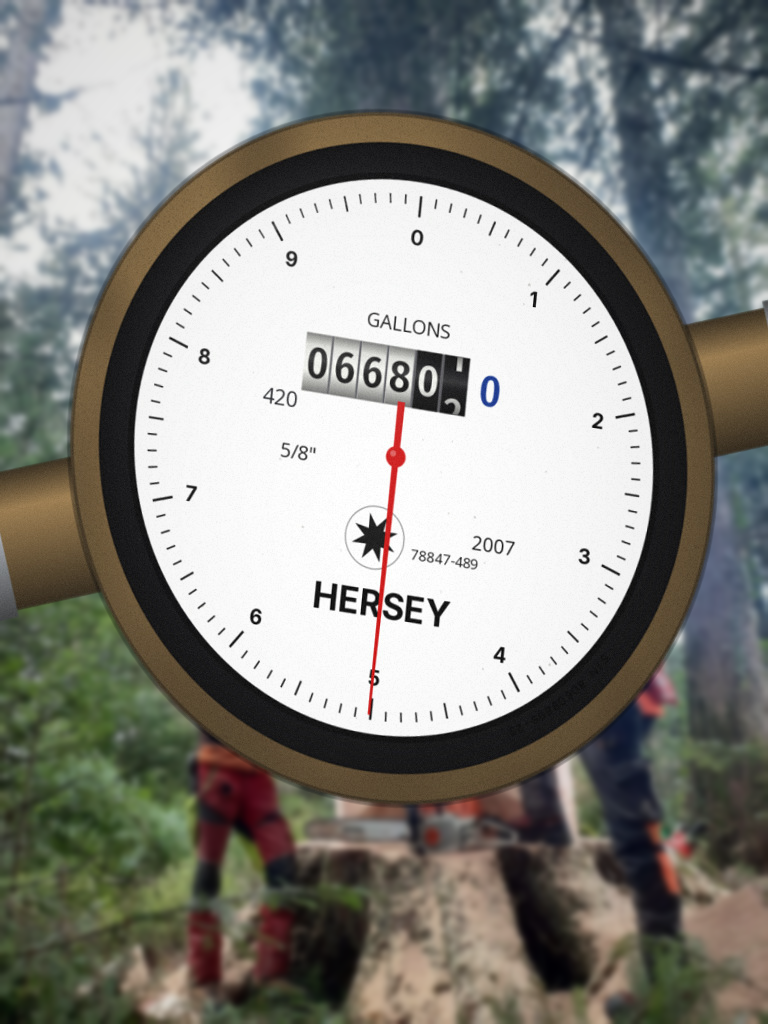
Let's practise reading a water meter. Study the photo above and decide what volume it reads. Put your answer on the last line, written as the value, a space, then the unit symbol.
668015.0 gal
